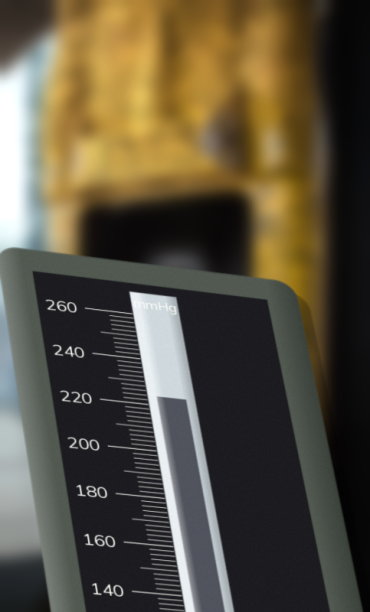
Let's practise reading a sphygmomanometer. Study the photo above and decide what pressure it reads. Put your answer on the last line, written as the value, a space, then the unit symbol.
224 mmHg
